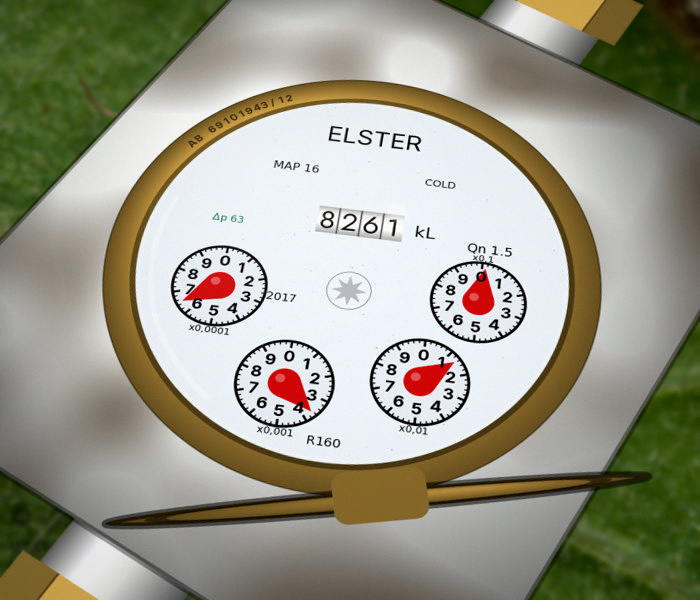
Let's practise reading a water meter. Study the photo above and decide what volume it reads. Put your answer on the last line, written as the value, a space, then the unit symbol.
8261.0136 kL
